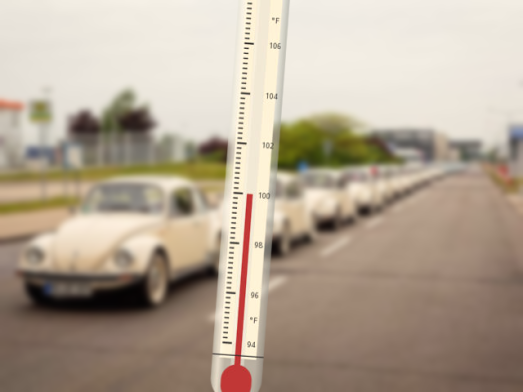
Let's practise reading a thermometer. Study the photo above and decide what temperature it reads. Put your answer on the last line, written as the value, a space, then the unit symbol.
100 °F
